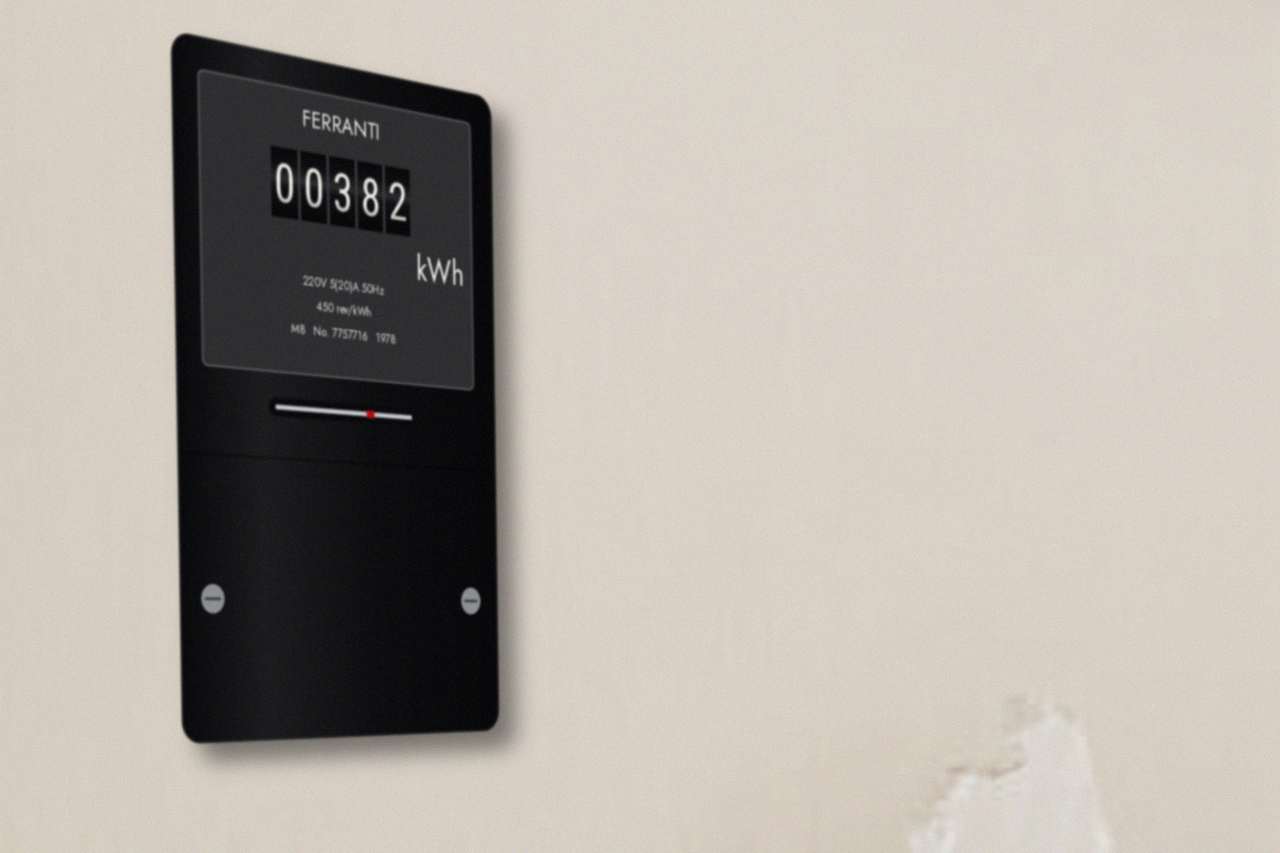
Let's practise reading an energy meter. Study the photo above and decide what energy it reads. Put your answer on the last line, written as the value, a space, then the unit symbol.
382 kWh
